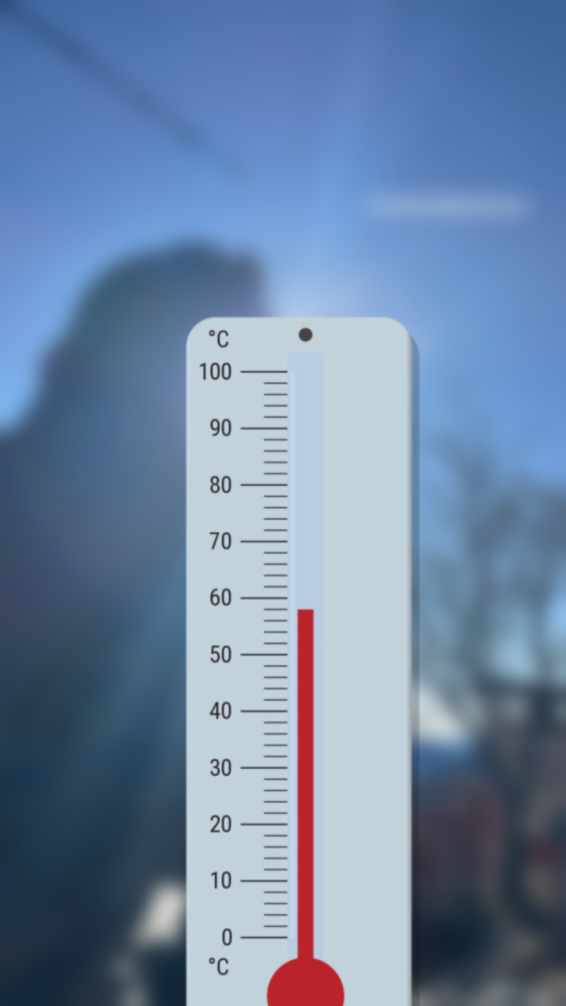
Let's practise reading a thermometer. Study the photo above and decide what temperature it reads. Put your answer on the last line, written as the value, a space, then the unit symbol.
58 °C
